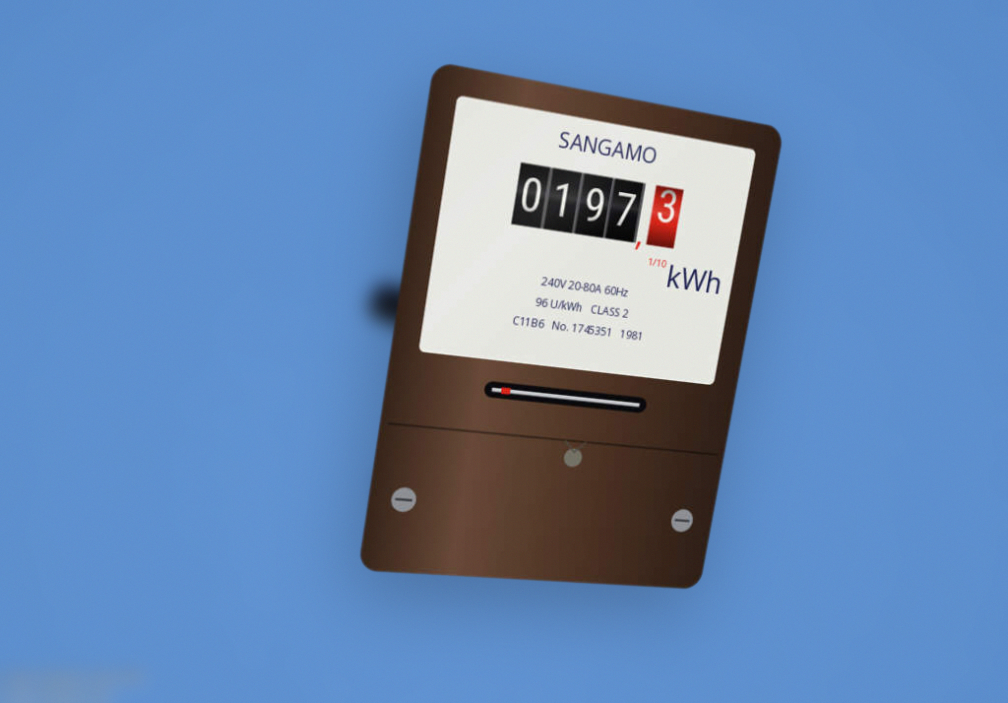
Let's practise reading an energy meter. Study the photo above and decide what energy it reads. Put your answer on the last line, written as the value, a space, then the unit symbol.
197.3 kWh
